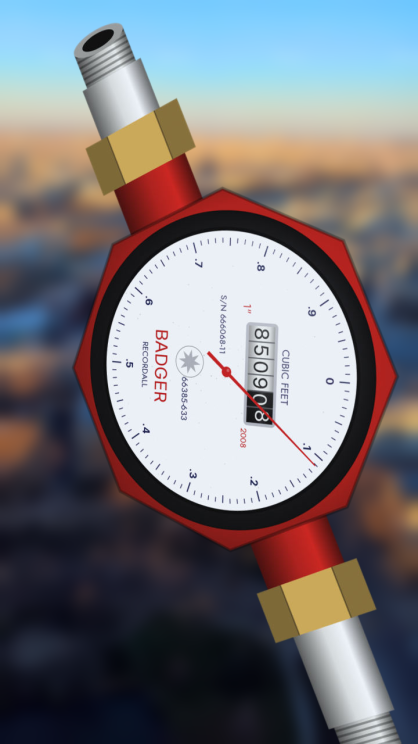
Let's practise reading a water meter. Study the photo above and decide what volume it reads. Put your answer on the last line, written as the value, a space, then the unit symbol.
850908.11 ft³
